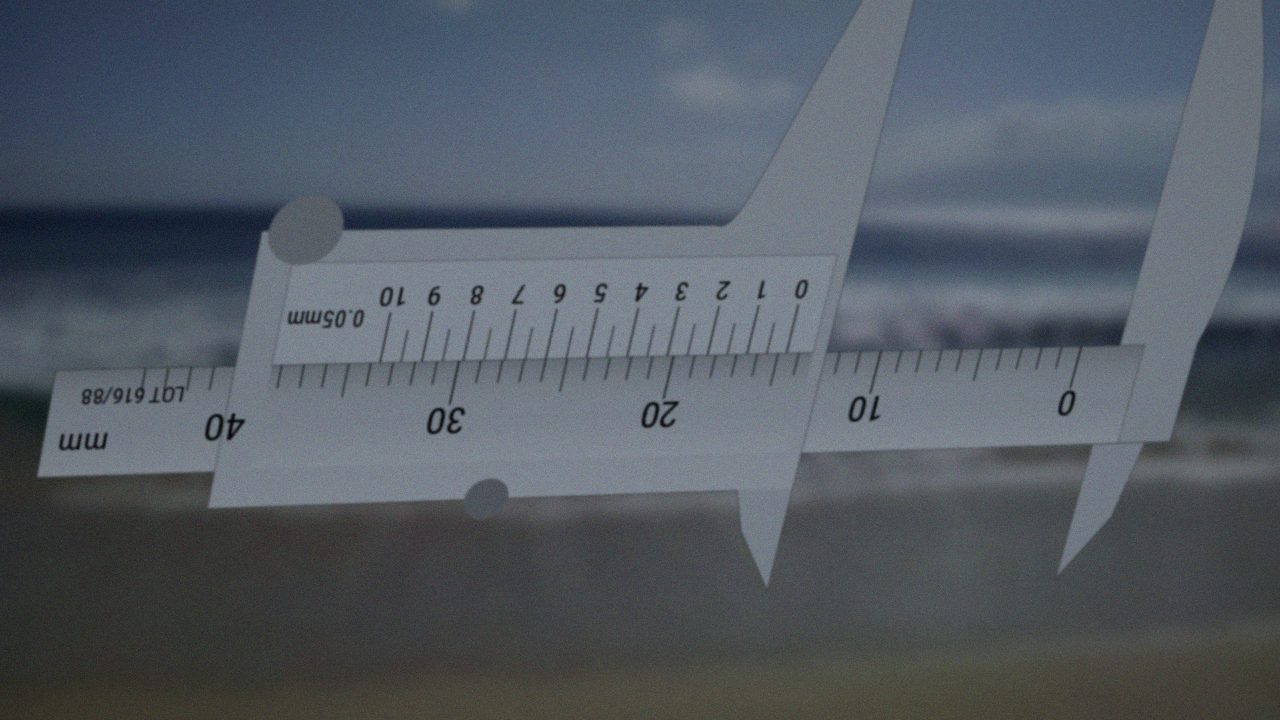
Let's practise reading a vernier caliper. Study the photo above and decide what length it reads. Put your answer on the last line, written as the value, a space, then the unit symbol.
14.6 mm
